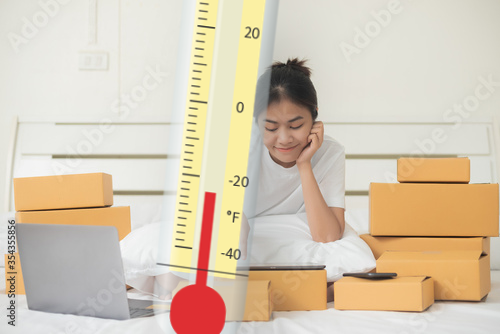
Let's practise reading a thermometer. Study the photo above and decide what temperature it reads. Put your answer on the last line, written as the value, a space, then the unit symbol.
-24 °F
